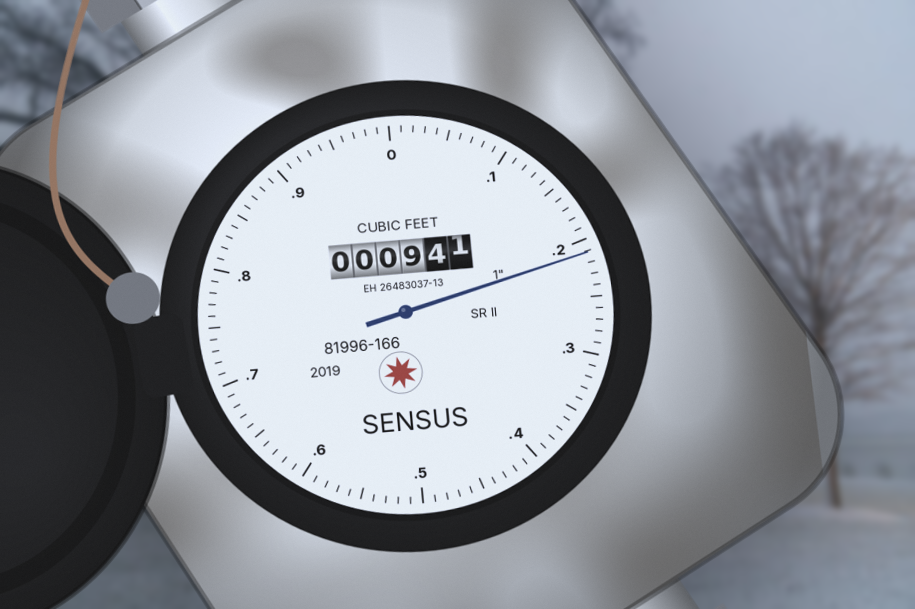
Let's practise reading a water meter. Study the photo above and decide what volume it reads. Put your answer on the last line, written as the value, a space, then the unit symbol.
941.21 ft³
